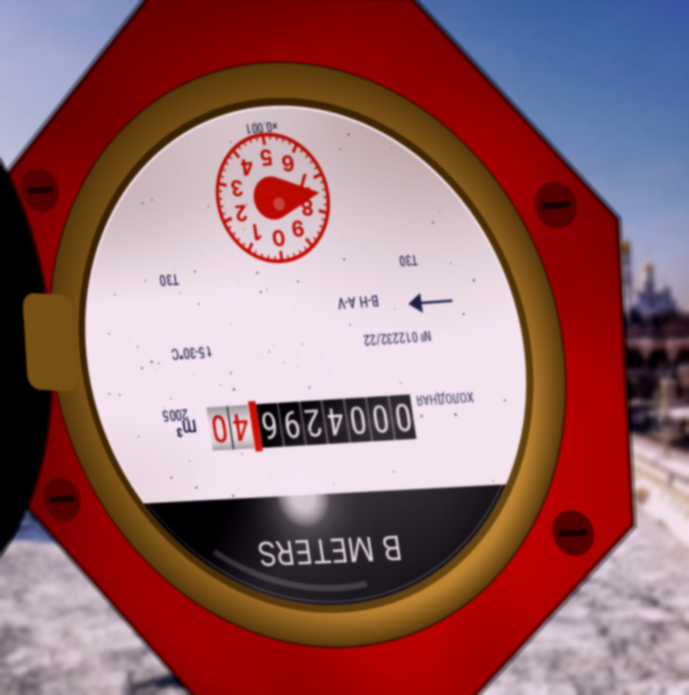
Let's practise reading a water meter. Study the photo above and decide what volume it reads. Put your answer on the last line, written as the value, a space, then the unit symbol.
4296.407 m³
